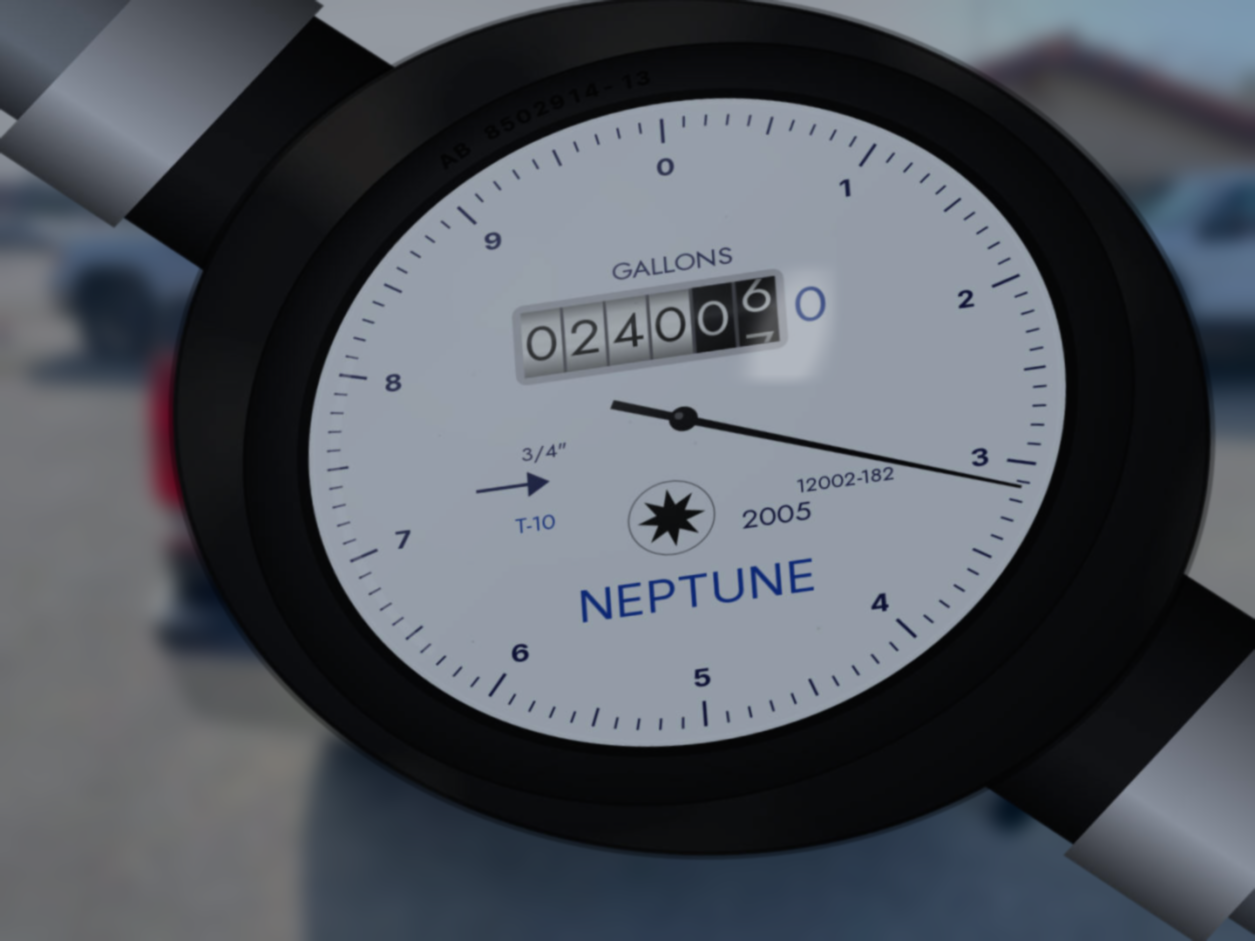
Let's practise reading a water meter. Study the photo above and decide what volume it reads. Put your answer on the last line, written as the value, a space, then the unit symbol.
240063.1 gal
